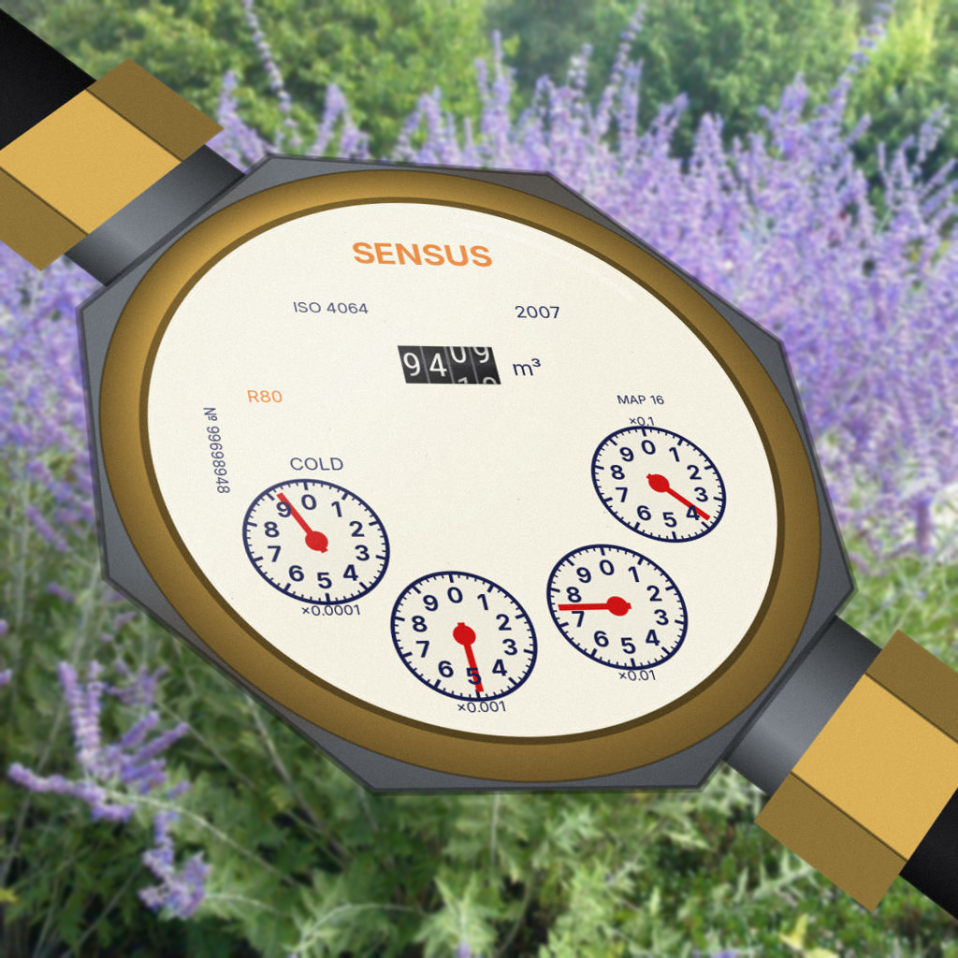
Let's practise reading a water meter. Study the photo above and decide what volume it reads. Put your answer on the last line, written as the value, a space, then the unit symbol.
9409.3749 m³
